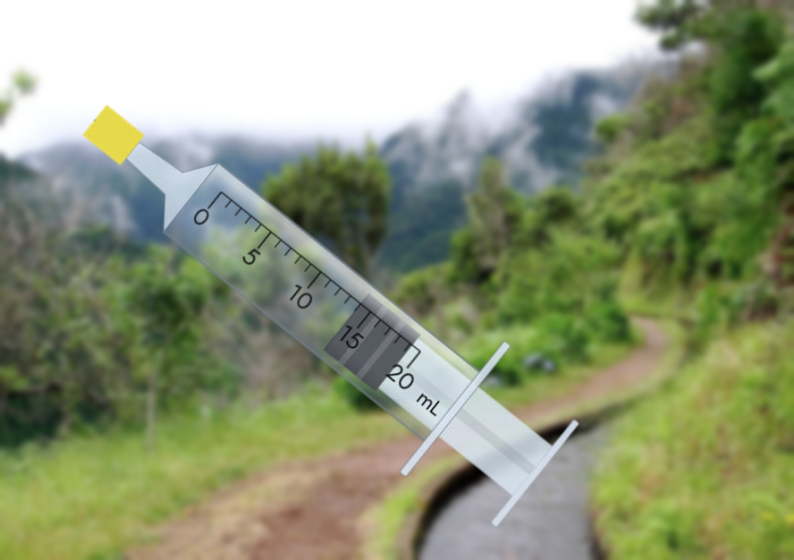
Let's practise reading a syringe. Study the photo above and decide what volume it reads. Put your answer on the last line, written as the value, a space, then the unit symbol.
14 mL
